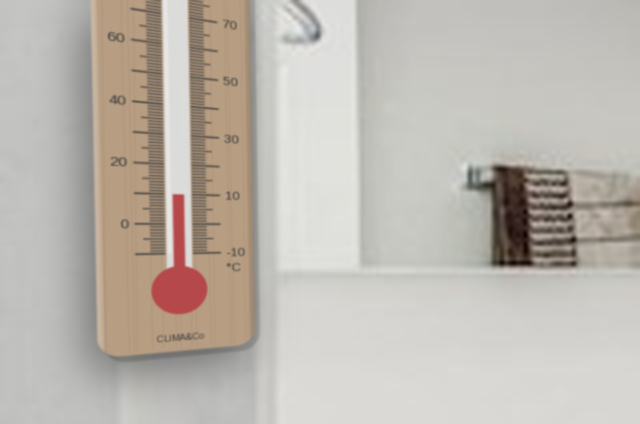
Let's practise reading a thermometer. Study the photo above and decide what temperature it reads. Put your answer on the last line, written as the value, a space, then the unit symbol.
10 °C
